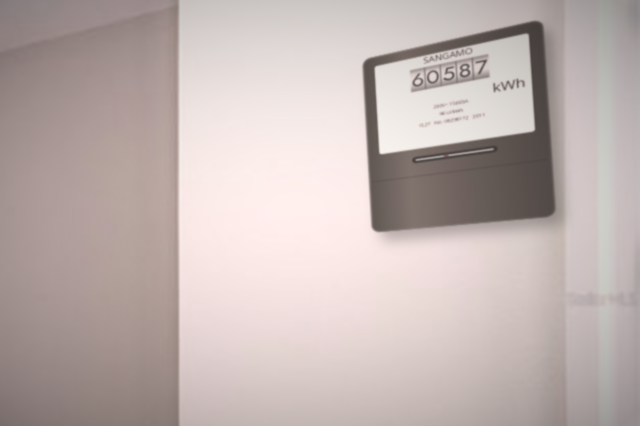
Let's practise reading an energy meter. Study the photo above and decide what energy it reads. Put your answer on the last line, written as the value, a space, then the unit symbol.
60587 kWh
